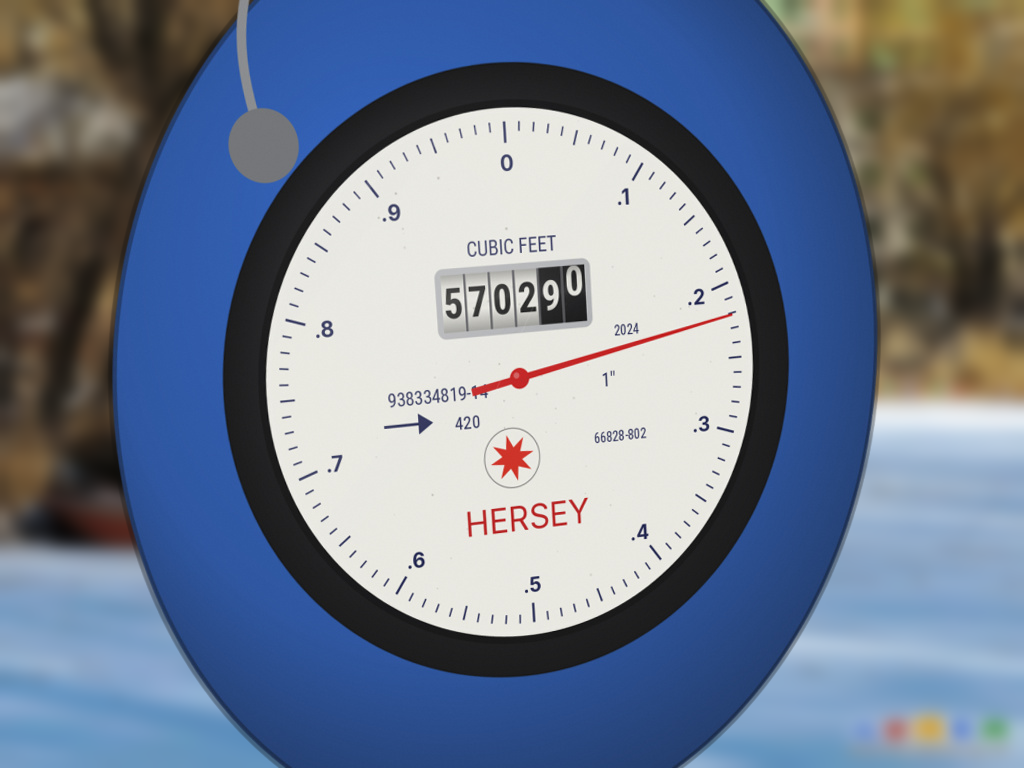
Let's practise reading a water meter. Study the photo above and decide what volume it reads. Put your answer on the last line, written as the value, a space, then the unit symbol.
570290.22 ft³
